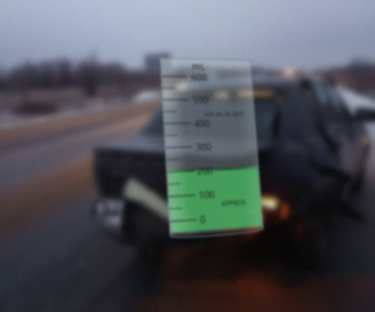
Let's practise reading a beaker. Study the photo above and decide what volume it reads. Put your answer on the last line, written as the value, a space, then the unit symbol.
200 mL
